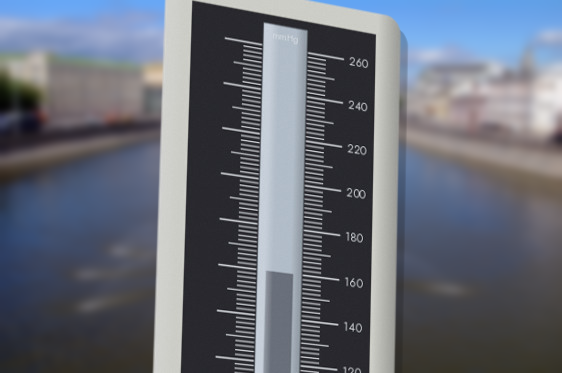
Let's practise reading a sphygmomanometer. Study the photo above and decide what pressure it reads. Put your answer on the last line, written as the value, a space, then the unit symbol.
160 mmHg
